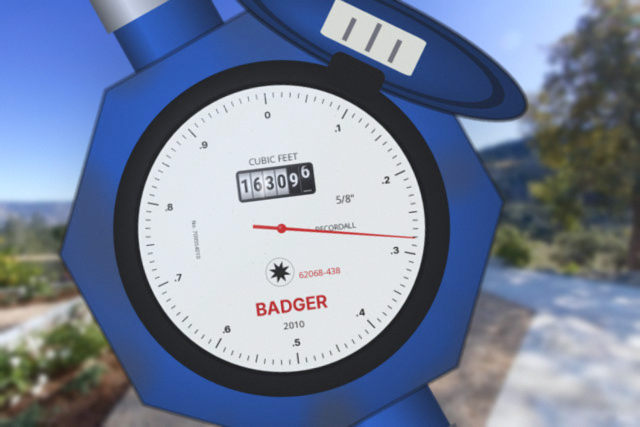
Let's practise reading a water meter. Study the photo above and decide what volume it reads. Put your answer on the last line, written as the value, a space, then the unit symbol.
163096.28 ft³
